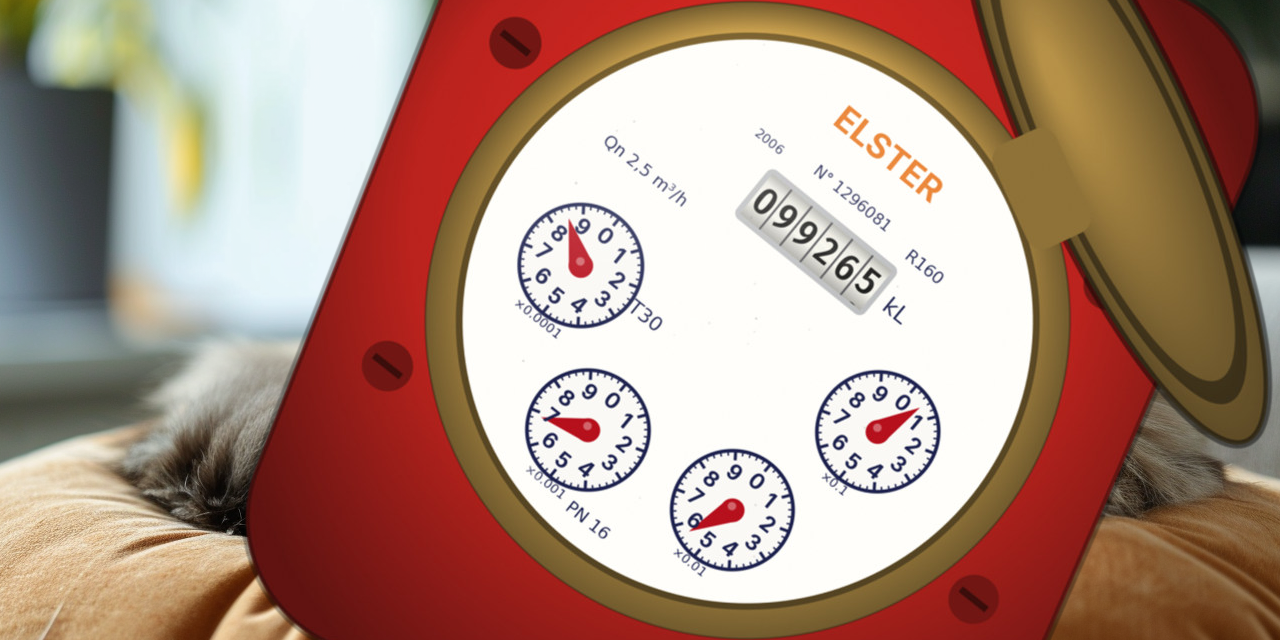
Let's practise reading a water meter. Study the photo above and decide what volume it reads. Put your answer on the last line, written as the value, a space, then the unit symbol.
99265.0568 kL
